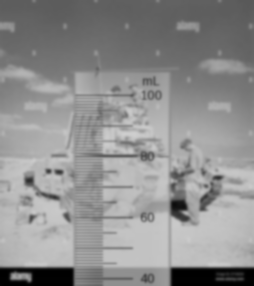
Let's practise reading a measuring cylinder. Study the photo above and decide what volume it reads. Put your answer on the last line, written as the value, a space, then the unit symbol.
80 mL
